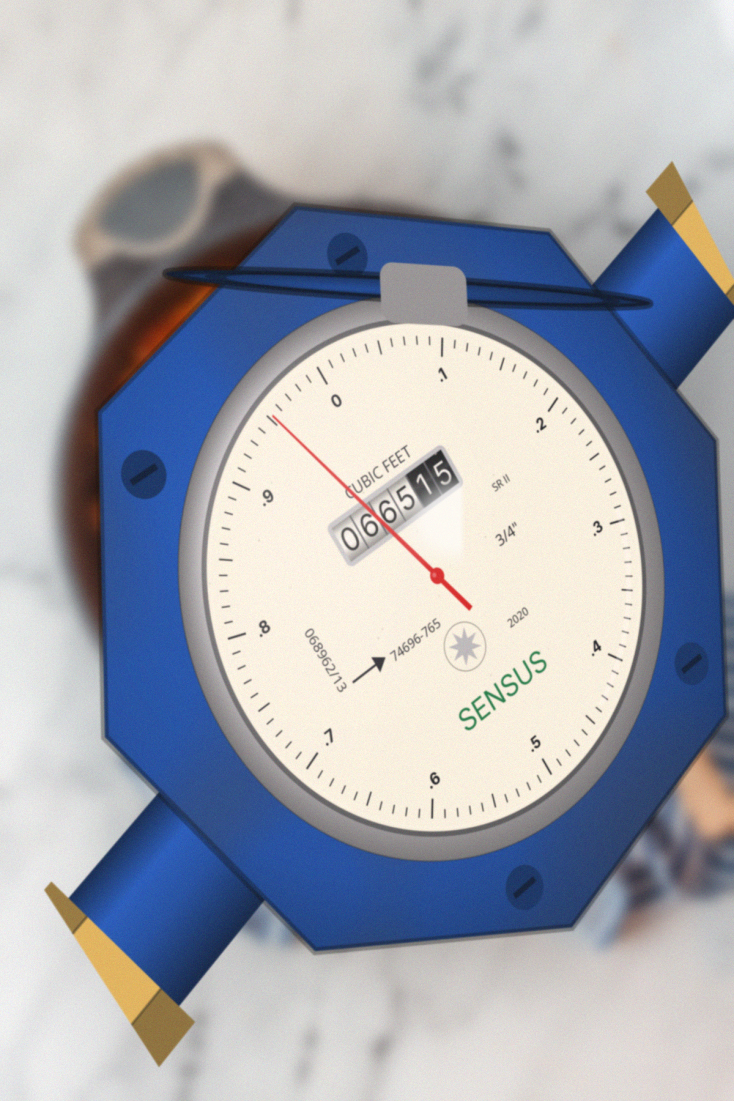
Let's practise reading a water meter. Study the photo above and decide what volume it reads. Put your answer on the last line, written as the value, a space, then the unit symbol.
66514.95 ft³
